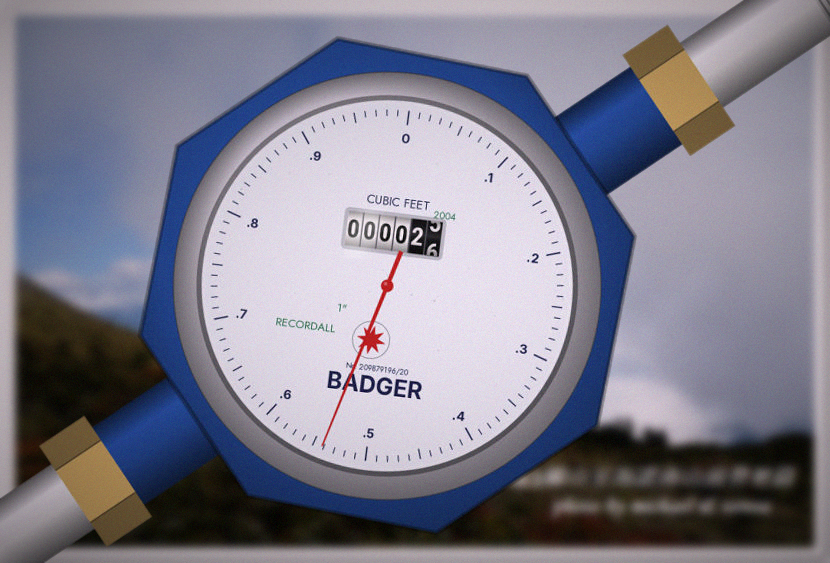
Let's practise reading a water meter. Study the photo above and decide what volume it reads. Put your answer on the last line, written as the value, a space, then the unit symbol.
25.54 ft³
